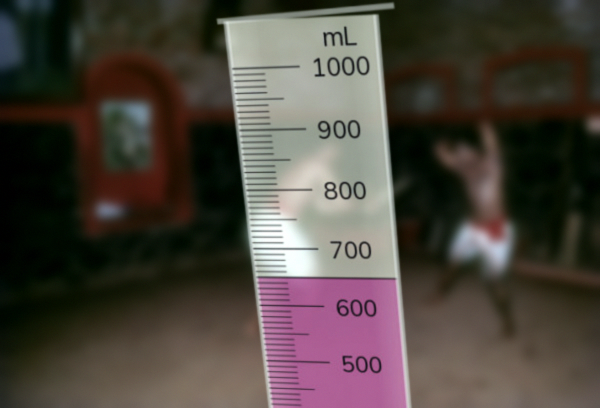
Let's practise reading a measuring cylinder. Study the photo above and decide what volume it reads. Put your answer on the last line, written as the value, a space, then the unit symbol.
650 mL
